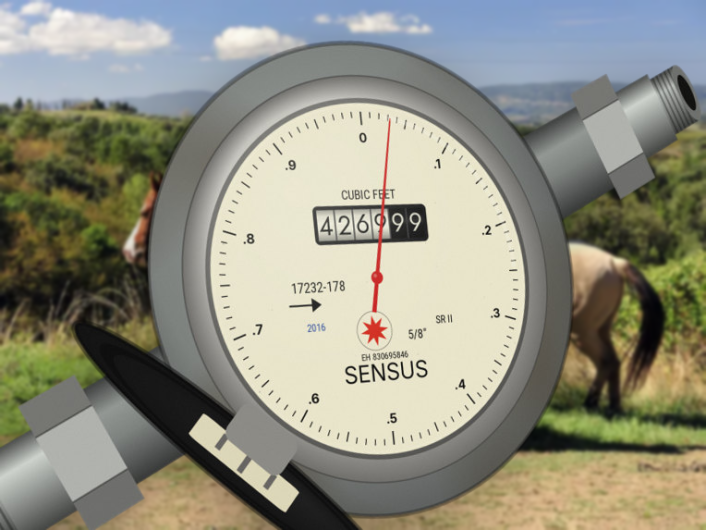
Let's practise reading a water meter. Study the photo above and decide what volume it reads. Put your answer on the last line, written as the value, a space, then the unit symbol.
426999.03 ft³
